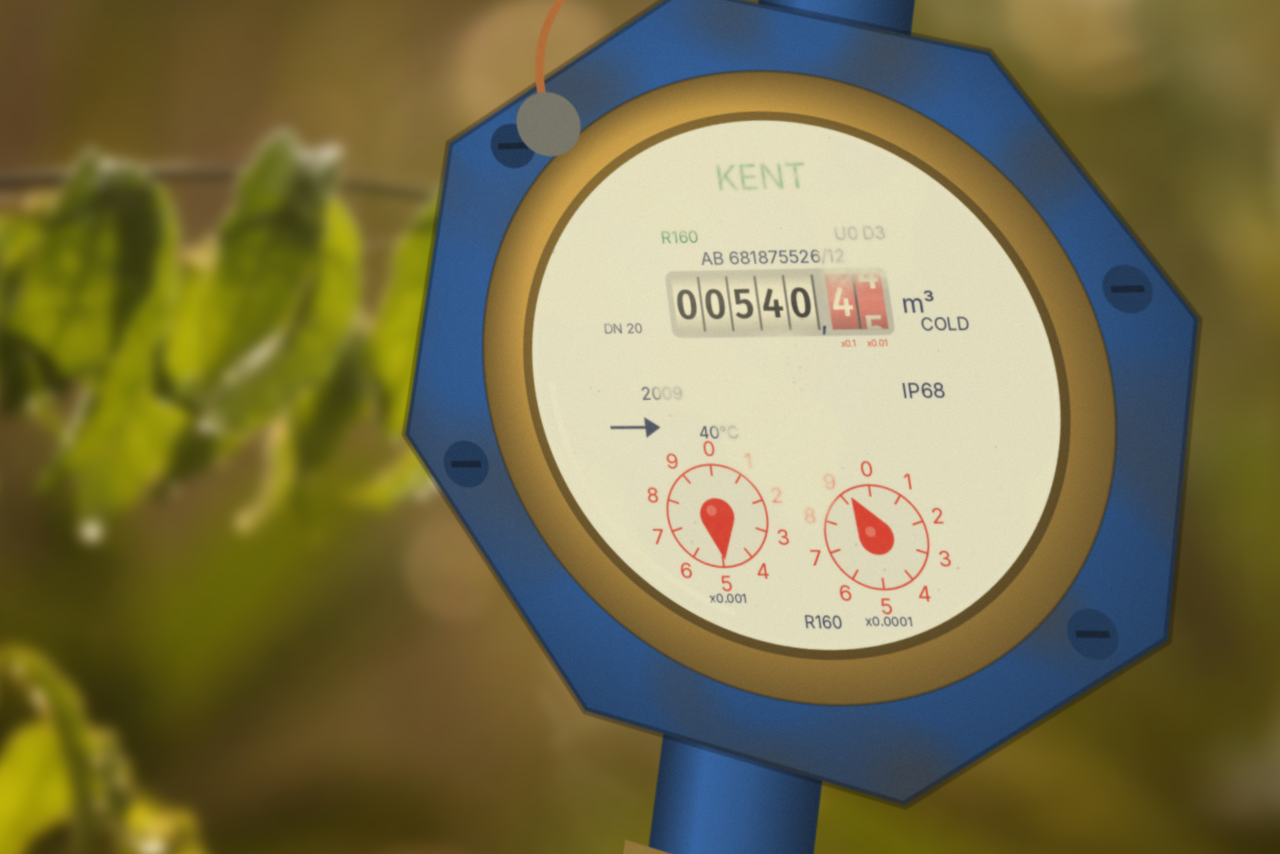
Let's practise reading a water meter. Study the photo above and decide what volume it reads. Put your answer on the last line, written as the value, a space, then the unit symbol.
540.4449 m³
